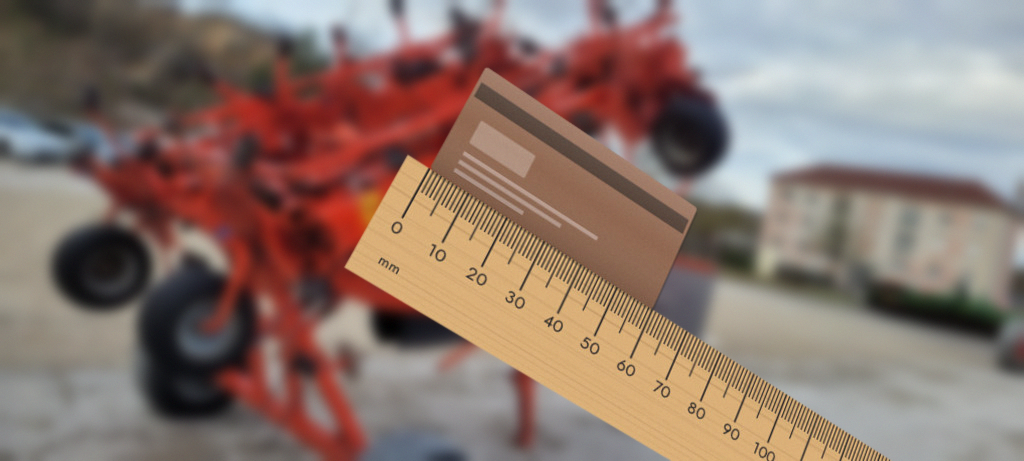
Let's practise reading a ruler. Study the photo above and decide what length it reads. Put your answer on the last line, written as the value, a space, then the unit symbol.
60 mm
